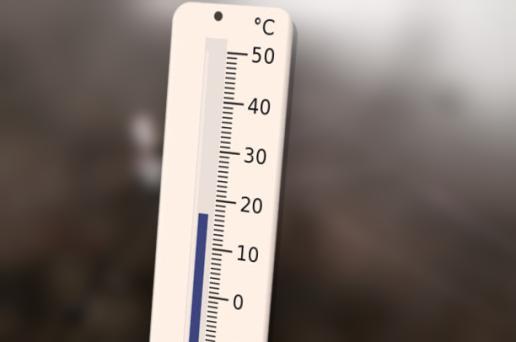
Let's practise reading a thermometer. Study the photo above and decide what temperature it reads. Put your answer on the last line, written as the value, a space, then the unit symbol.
17 °C
